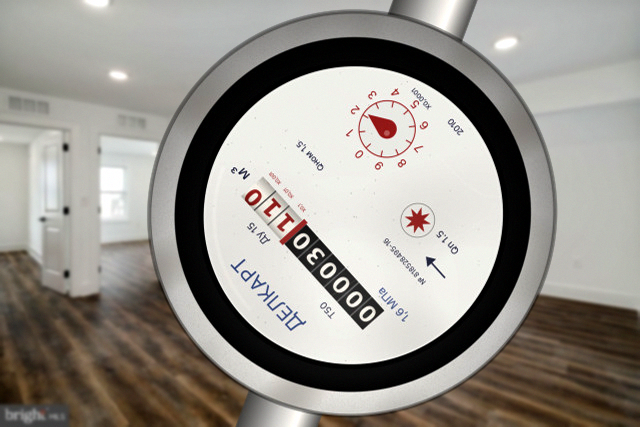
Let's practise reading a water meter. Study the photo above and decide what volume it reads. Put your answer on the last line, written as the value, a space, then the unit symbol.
30.1102 m³
